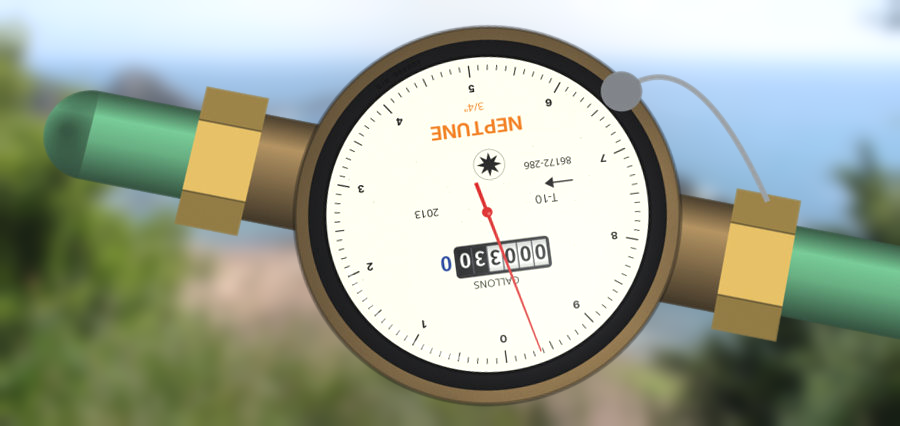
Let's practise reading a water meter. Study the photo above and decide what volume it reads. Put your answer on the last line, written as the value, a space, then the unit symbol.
3299.6 gal
